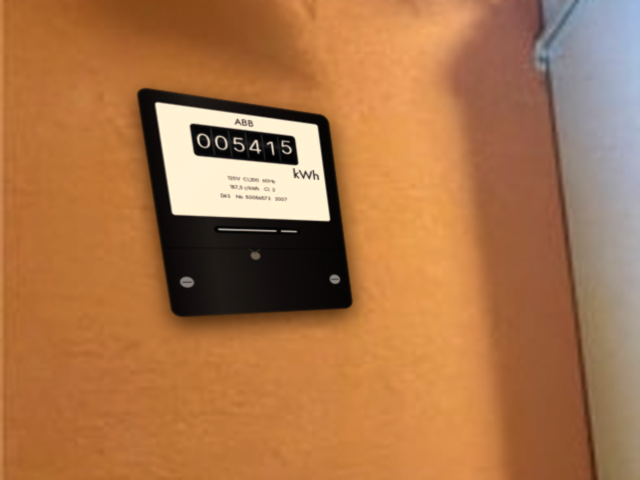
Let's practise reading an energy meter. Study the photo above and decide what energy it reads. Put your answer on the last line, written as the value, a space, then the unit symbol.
5415 kWh
